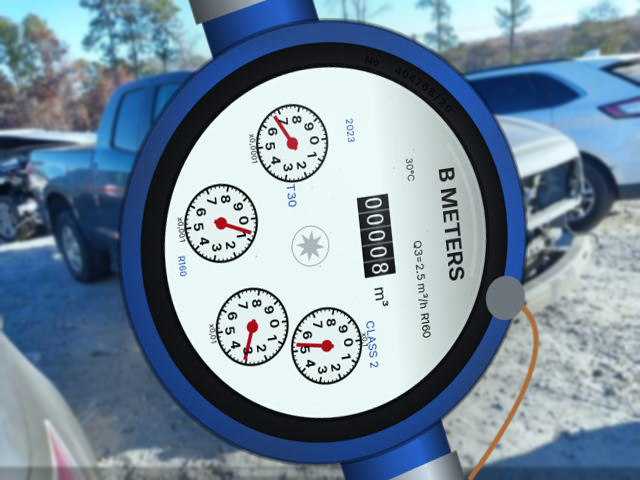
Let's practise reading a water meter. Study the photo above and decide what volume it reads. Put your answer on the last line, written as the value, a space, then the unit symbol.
8.5306 m³
